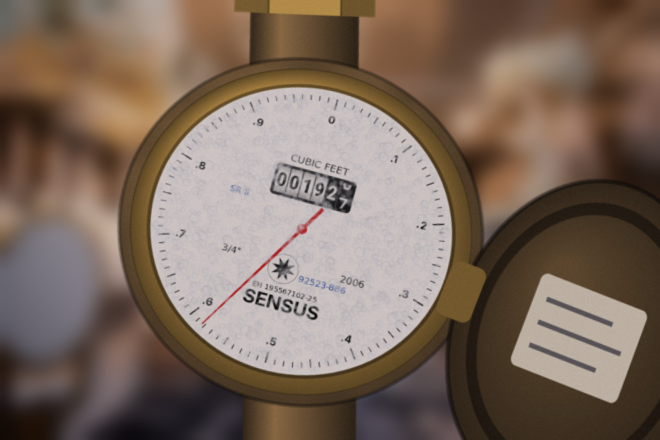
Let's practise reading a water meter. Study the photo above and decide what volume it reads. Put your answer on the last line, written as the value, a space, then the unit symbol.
1926.58 ft³
